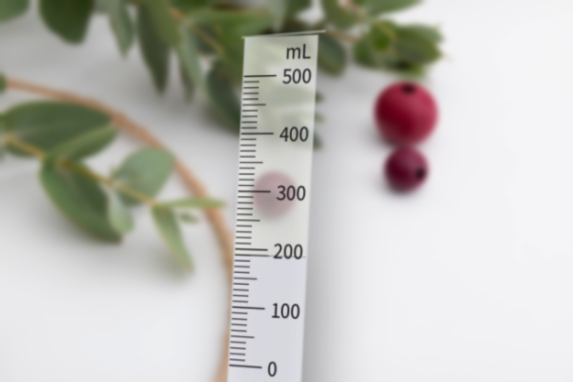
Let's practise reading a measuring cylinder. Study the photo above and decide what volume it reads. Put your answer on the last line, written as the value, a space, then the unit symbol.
190 mL
